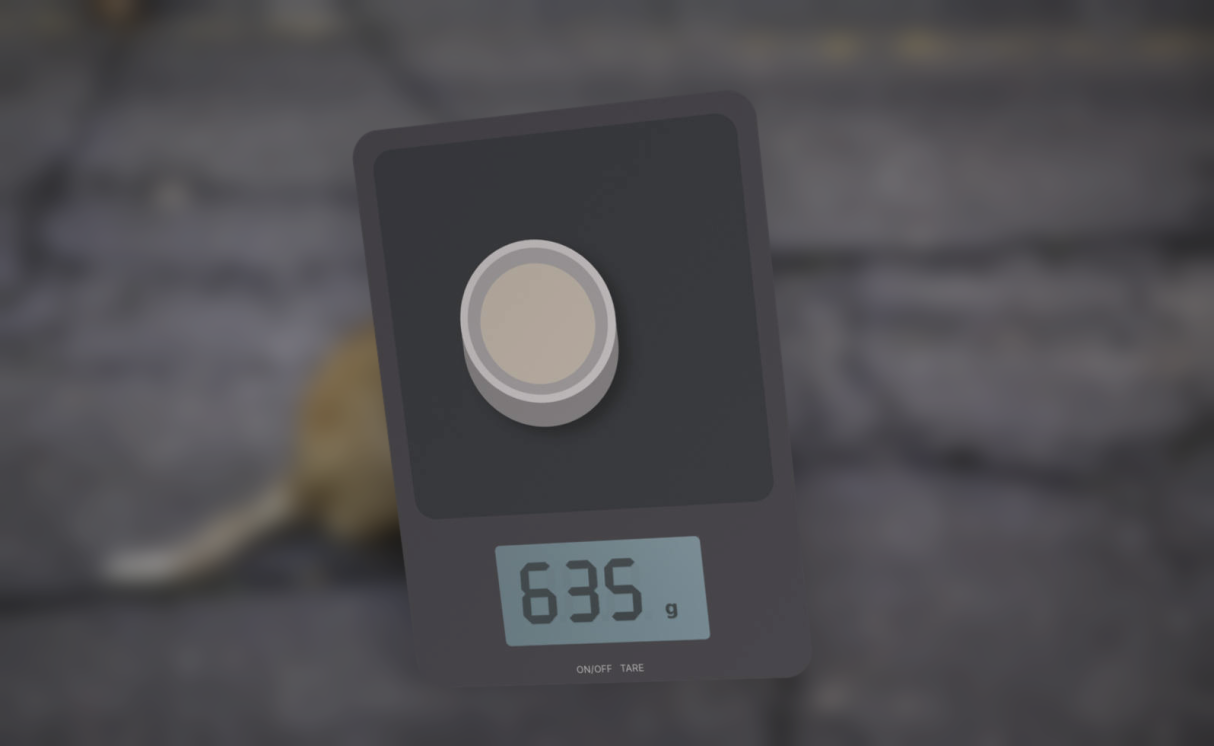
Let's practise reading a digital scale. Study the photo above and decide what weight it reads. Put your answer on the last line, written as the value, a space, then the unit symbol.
635 g
